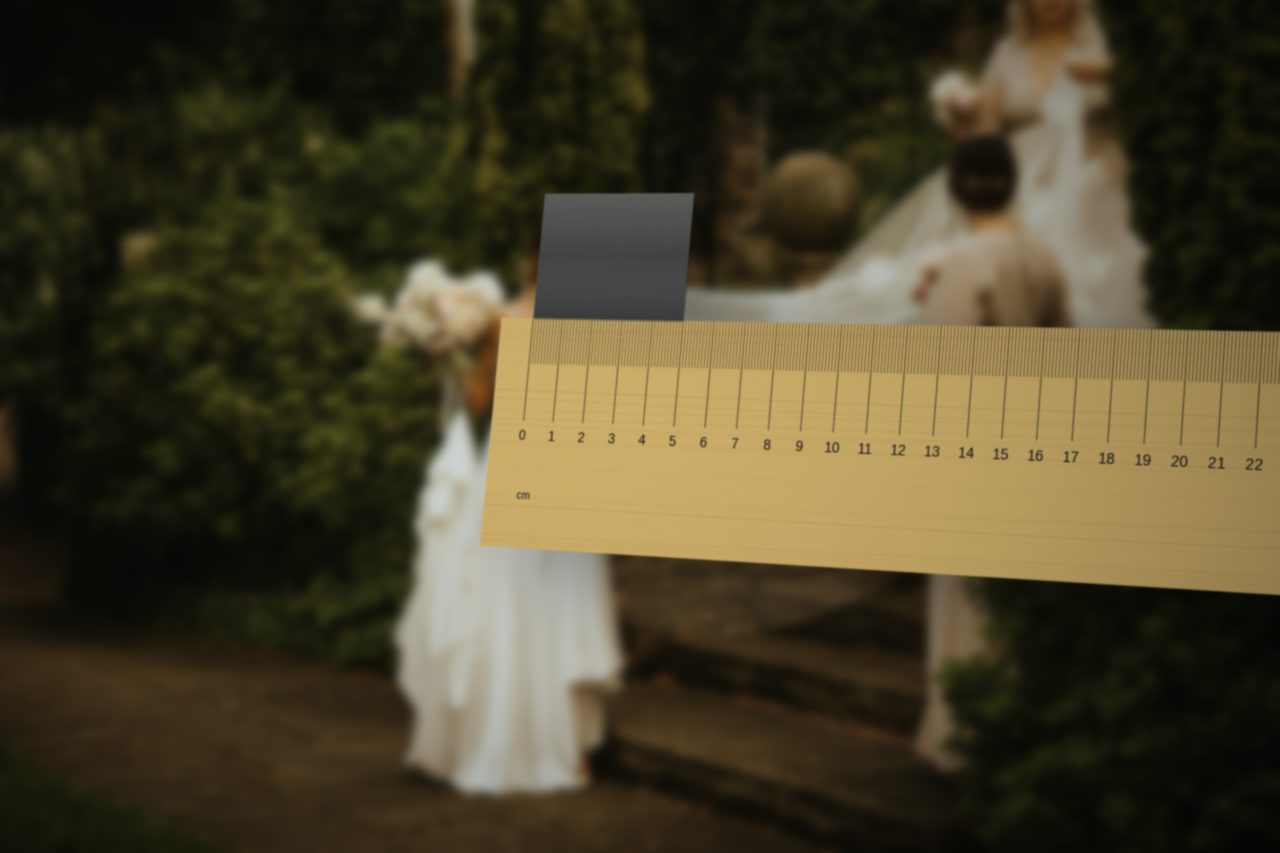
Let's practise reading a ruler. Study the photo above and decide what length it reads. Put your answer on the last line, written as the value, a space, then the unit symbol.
5 cm
